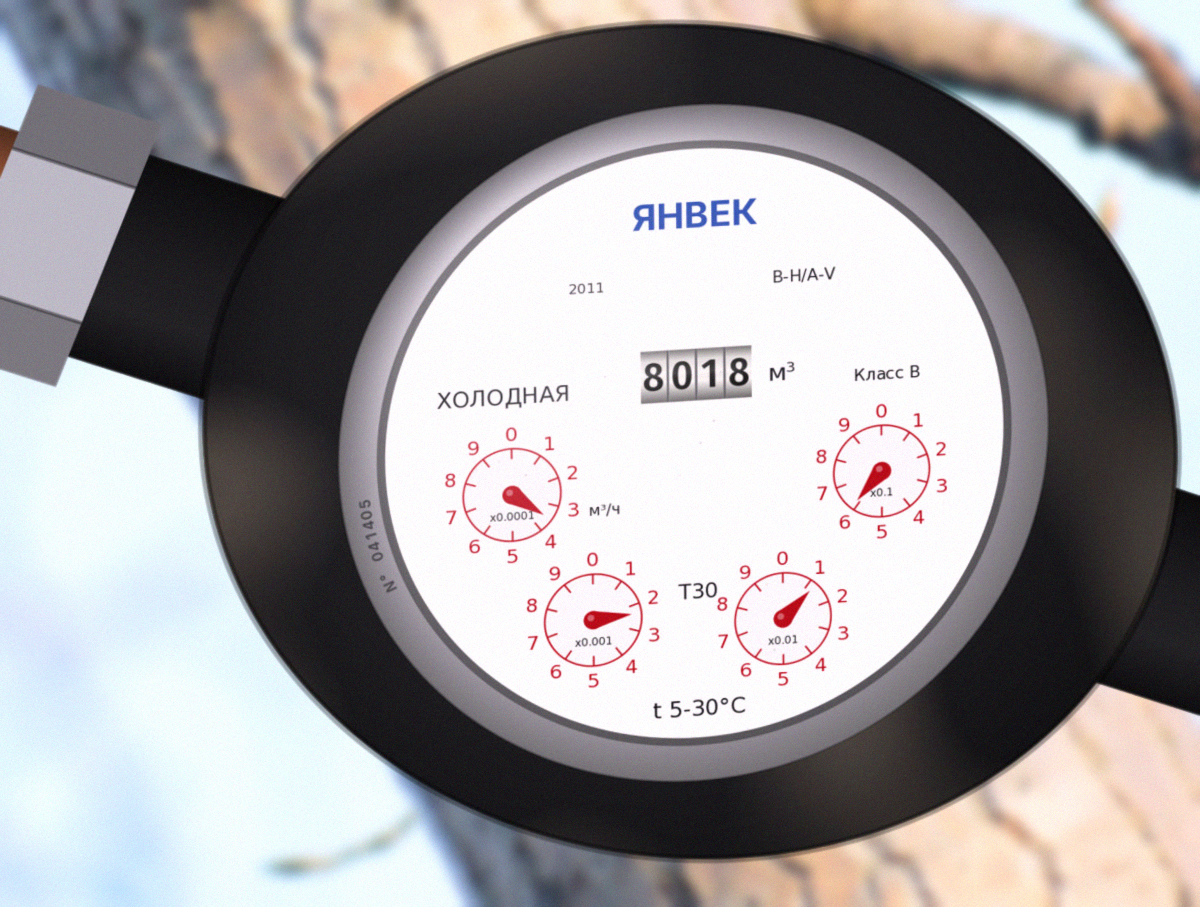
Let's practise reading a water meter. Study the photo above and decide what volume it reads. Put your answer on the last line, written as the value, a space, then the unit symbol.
8018.6123 m³
